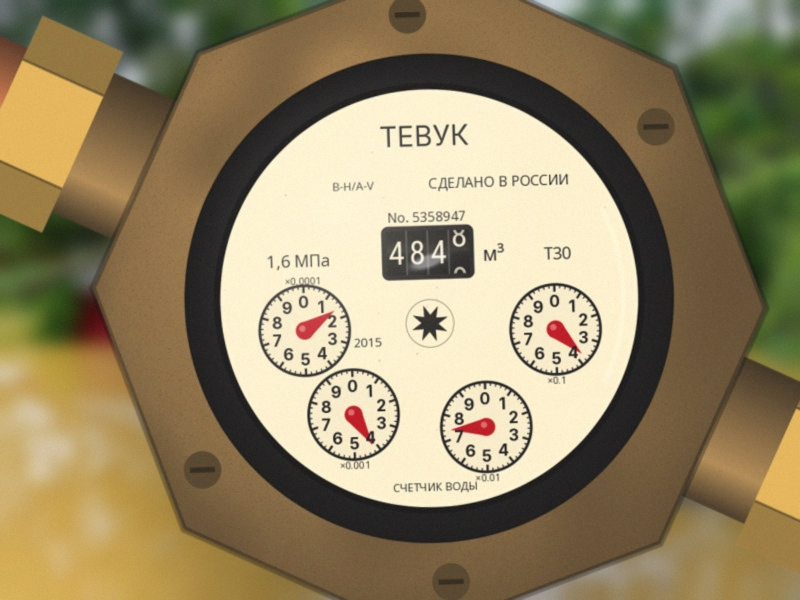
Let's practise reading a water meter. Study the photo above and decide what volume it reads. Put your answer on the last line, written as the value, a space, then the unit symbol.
4848.3741 m³
